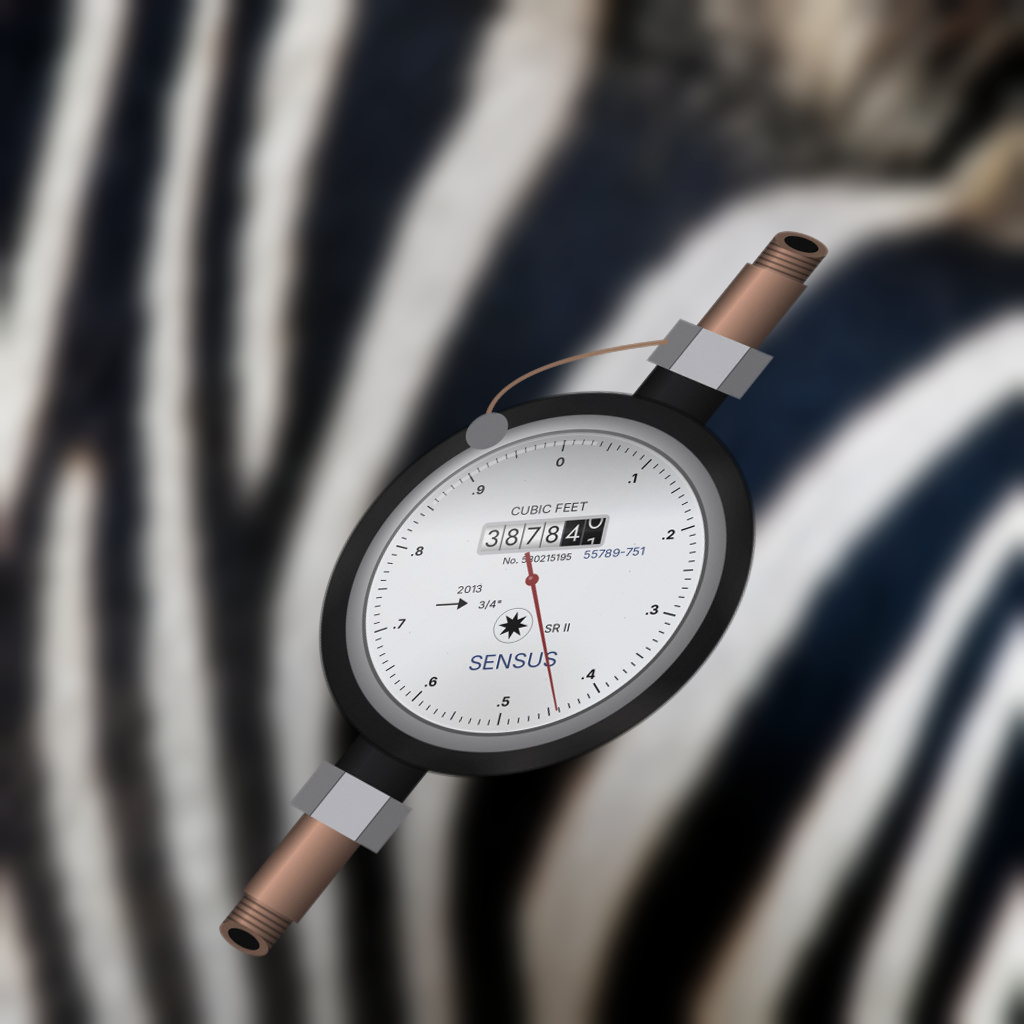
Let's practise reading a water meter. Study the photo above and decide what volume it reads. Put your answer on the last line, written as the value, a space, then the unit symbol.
387840.44 ft³
